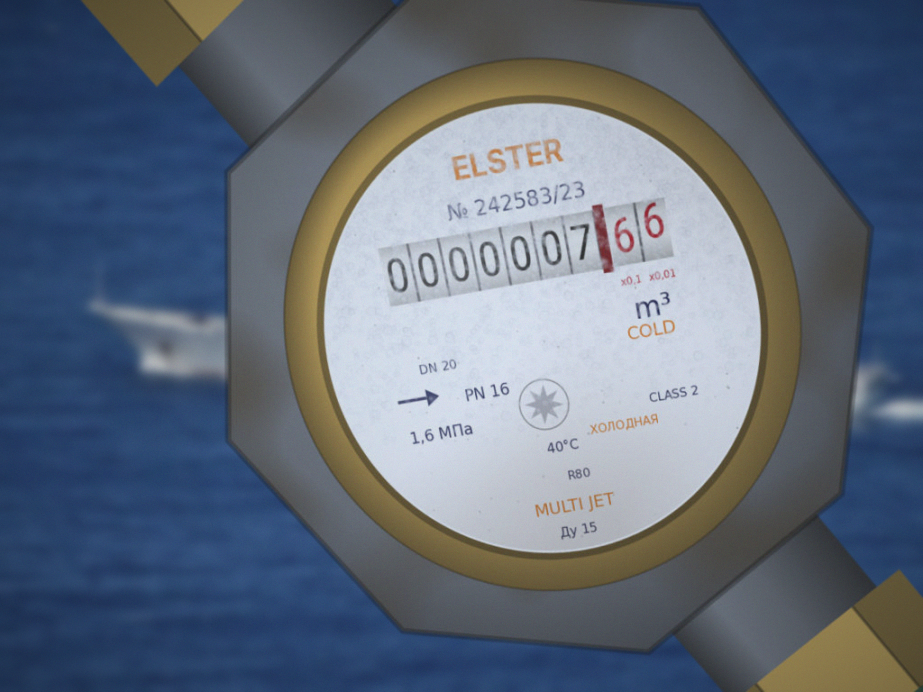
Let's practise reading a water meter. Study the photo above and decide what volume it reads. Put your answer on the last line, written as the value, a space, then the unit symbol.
7.66 m³
